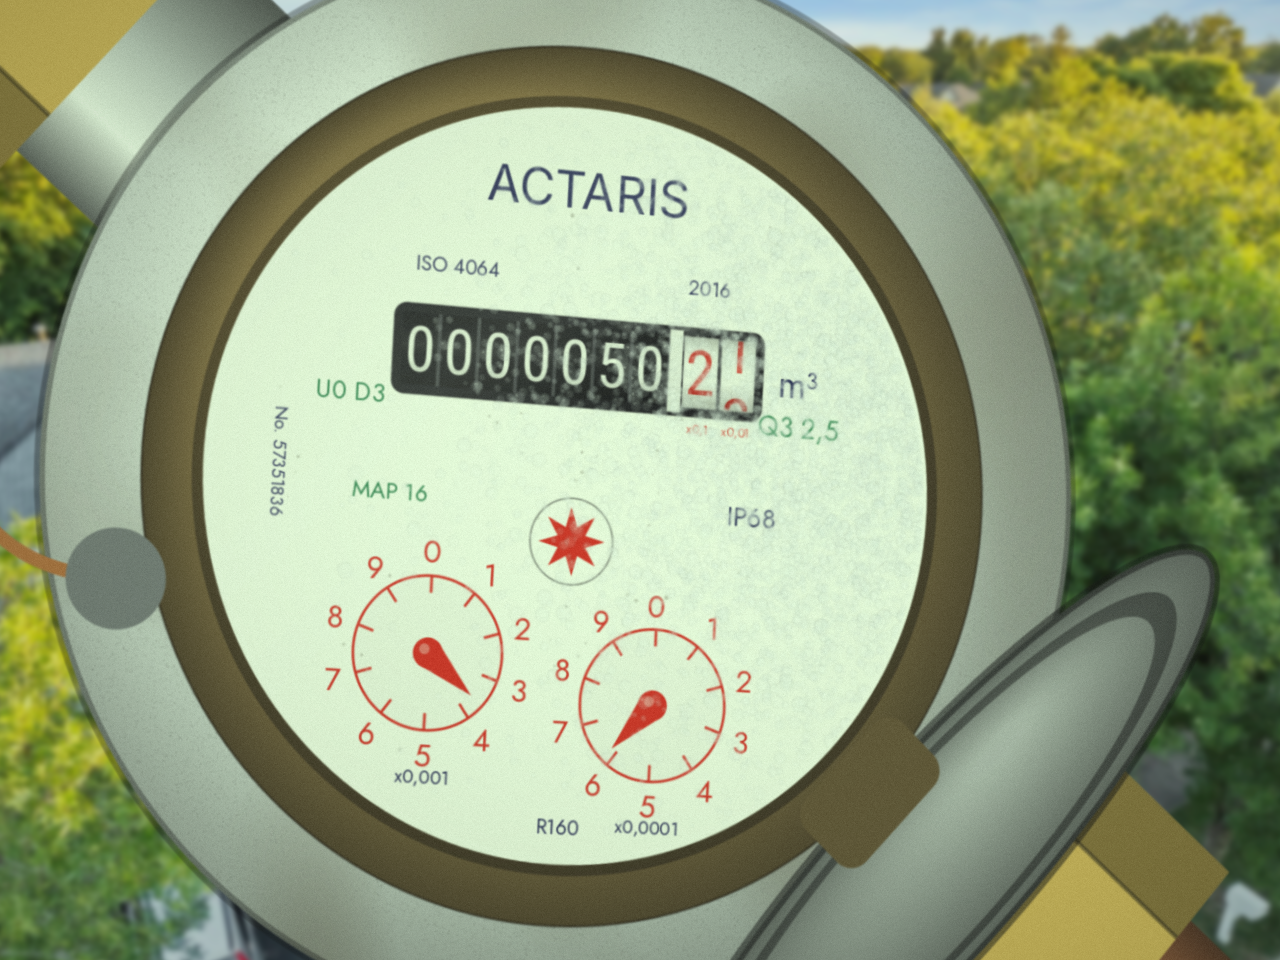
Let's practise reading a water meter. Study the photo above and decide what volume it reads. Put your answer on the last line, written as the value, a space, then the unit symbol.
50.2136 m³
